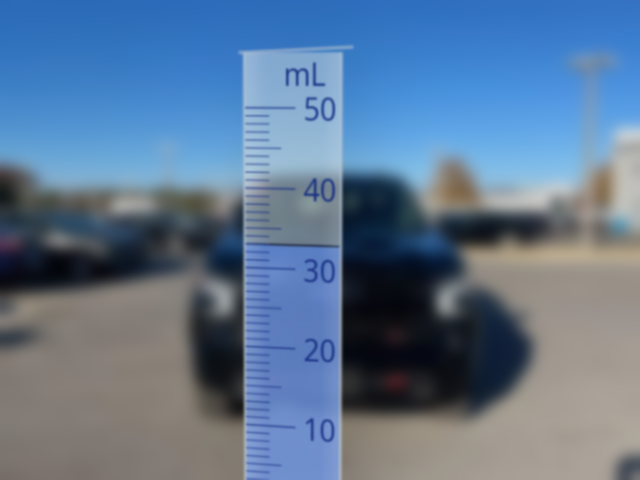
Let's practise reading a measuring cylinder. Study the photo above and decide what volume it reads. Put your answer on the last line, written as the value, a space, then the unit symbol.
33 mL
